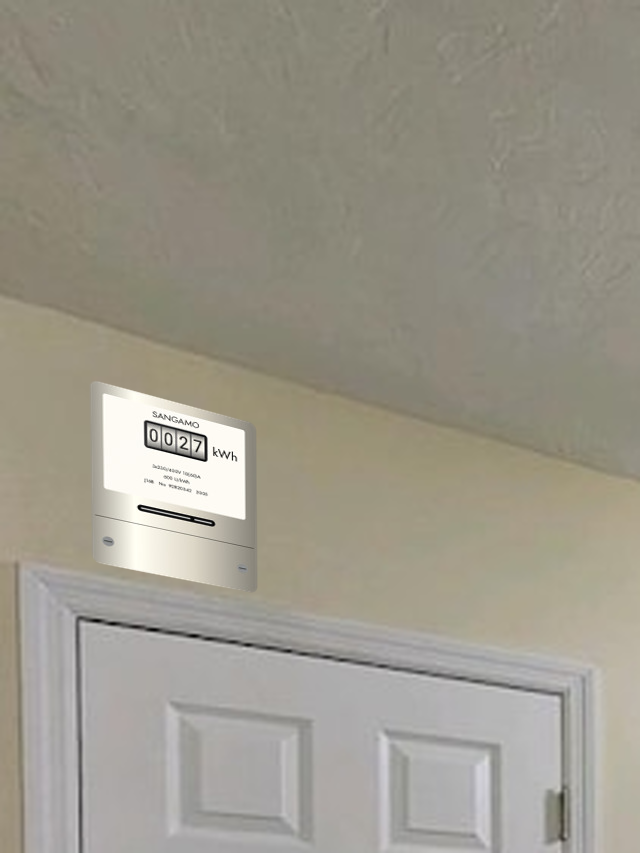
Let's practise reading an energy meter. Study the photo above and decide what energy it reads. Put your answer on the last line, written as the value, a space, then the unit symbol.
27 kWh
